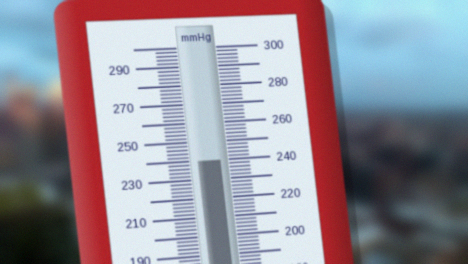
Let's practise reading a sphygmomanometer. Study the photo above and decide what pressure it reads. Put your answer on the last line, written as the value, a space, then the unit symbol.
240 mmHg
